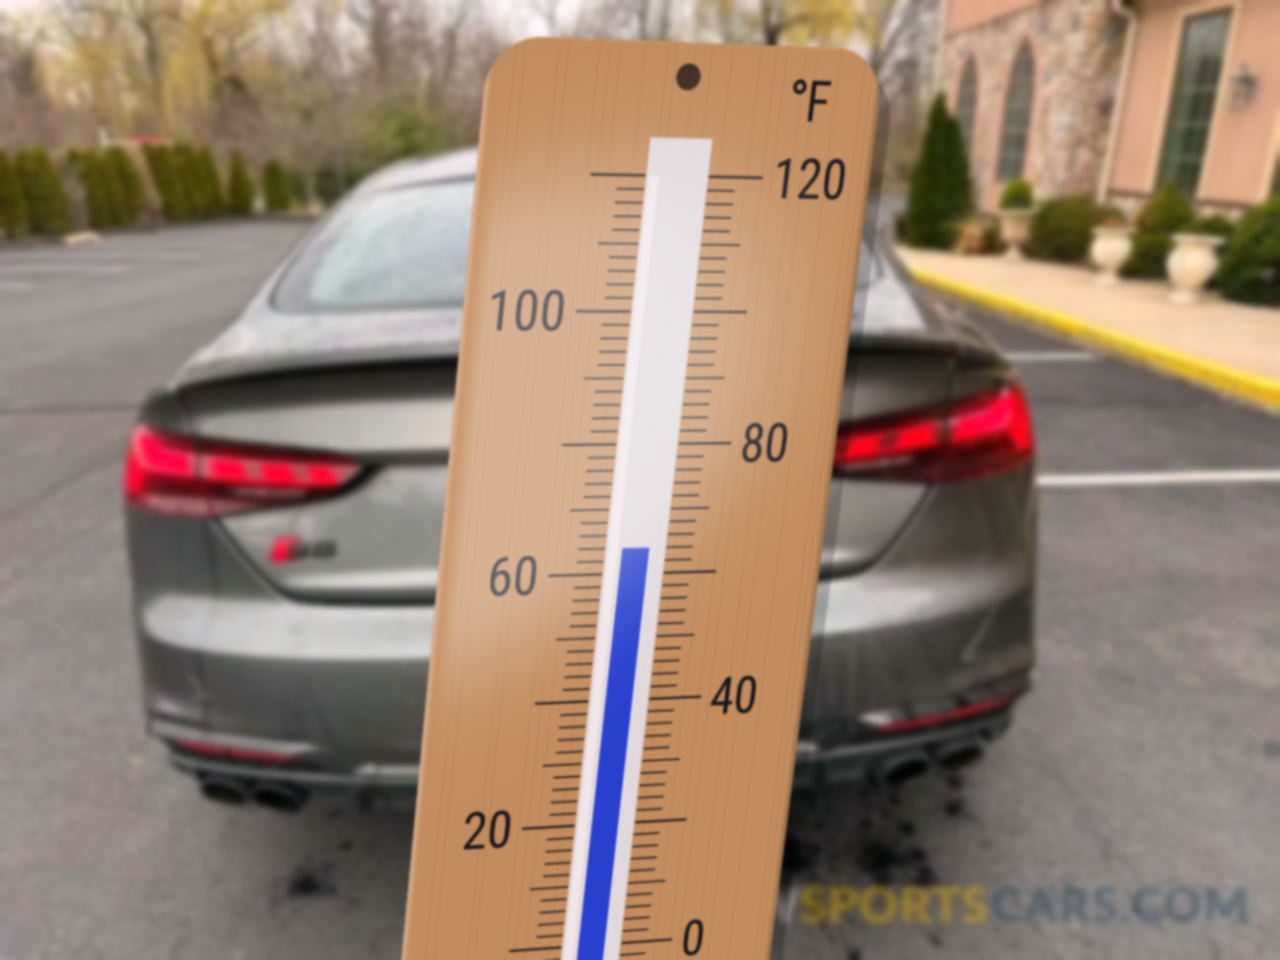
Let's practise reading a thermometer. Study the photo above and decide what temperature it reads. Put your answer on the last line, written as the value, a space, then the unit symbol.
64 °F
